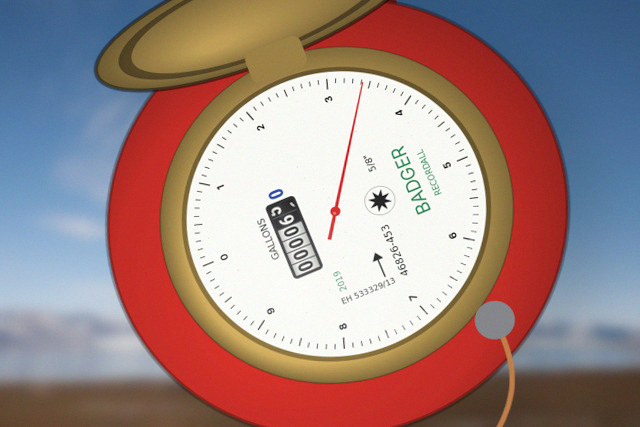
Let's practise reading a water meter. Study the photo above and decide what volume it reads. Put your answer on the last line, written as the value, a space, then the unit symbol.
653.4 gal
